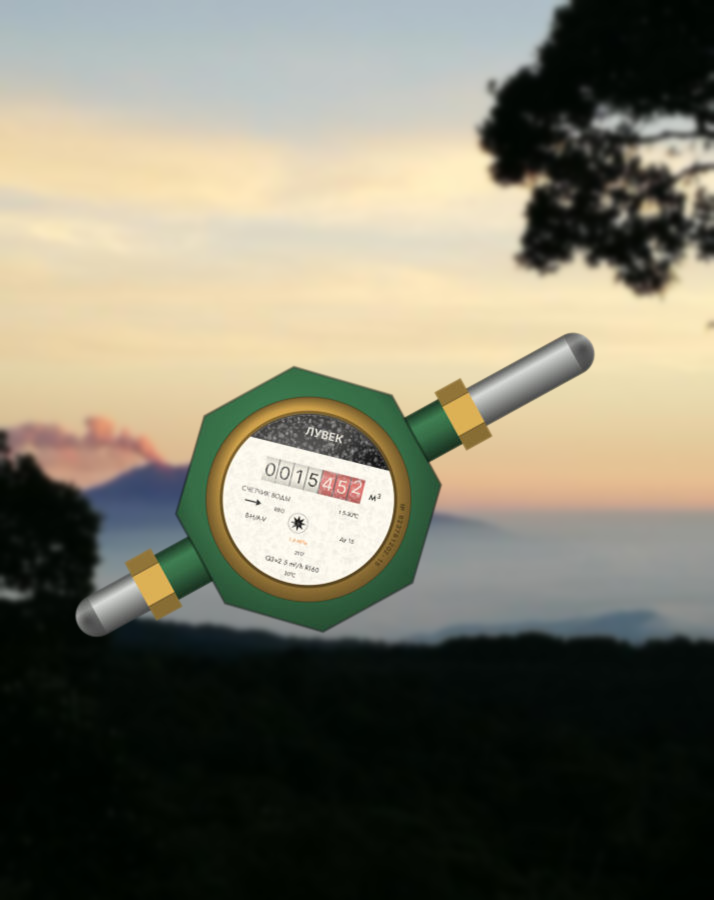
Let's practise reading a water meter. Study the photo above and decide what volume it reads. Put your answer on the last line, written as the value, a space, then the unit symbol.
15.452 m³
